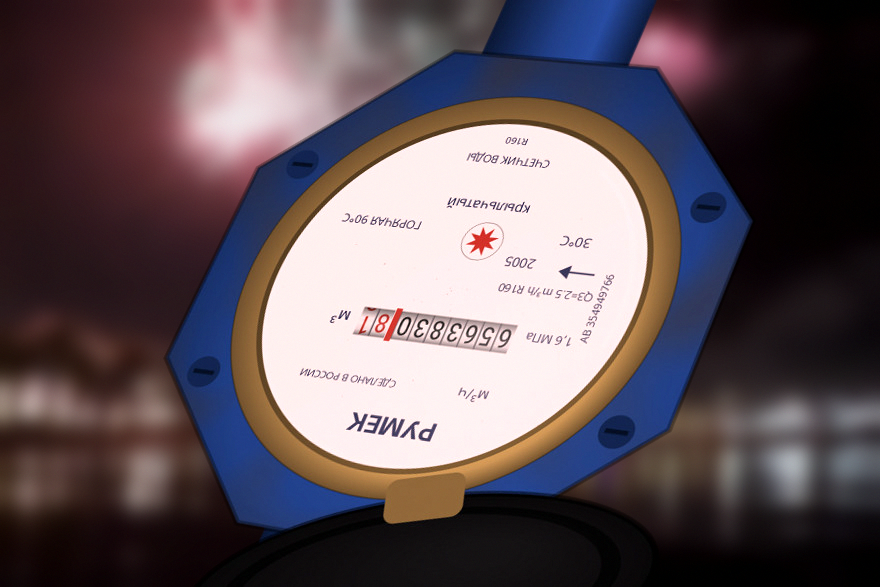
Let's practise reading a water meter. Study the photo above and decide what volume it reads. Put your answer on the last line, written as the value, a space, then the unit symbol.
6563830.81 m³
